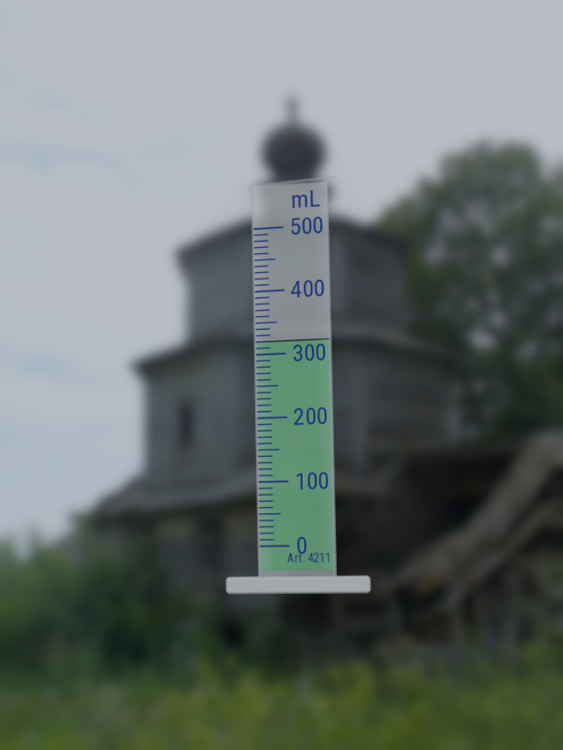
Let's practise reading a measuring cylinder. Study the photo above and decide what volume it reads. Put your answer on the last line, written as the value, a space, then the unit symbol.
320 mL
